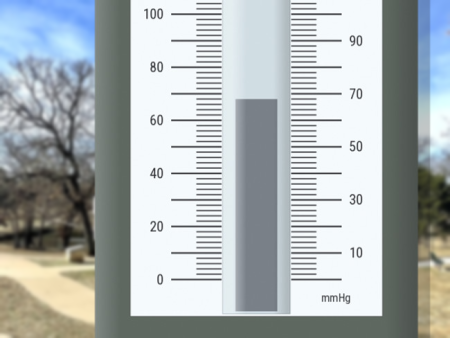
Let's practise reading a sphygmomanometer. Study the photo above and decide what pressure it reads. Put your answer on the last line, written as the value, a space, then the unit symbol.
68 mmHg
